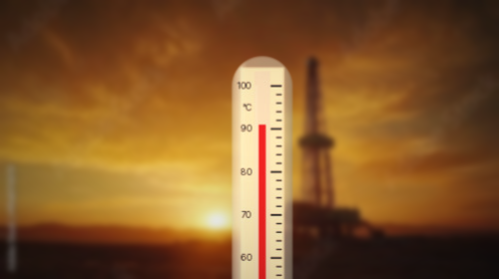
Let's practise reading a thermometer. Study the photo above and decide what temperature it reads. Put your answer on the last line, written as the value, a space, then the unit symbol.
91 °C
